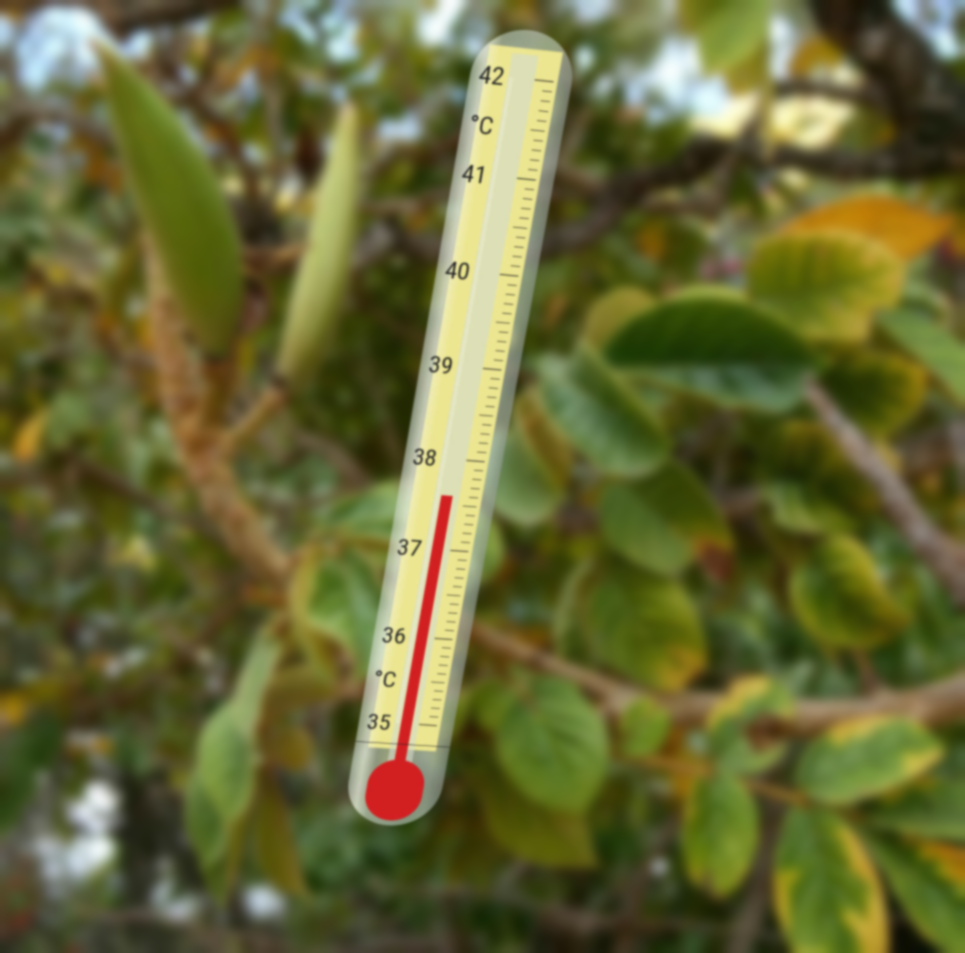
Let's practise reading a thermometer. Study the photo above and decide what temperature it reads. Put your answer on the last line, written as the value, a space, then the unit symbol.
37.6 °C
